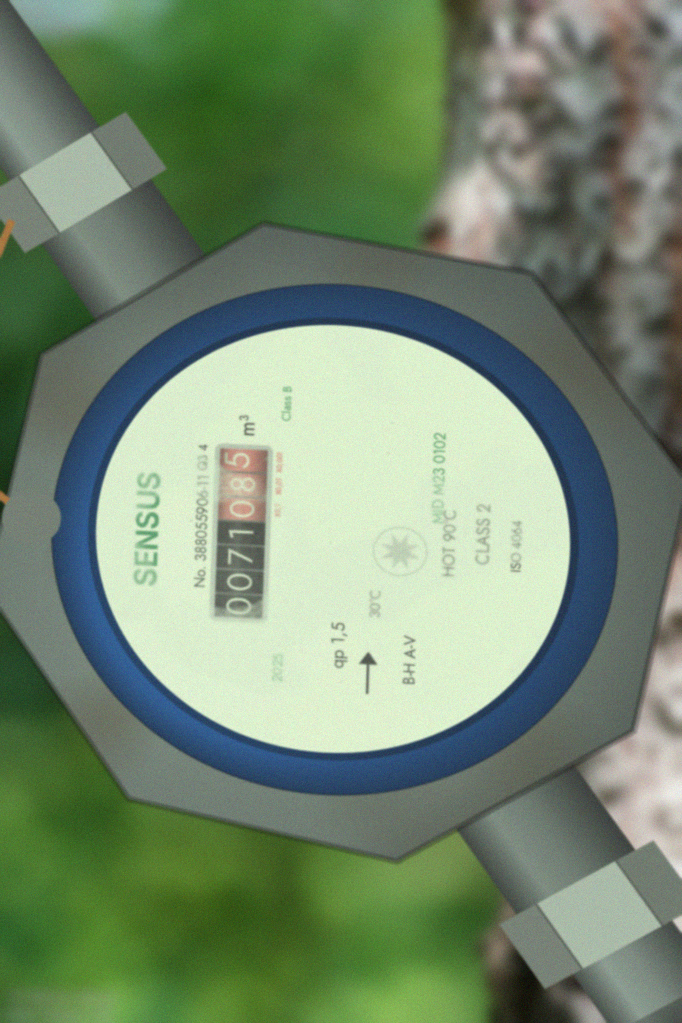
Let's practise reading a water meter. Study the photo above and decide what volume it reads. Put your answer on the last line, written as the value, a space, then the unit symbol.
71.085 m³
